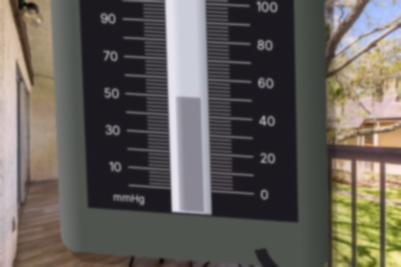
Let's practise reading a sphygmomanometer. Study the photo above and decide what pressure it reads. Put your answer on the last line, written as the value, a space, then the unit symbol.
50 mmHg
